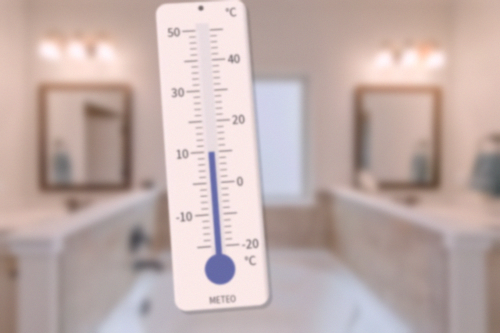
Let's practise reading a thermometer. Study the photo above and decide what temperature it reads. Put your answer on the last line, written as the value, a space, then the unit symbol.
10 °C
